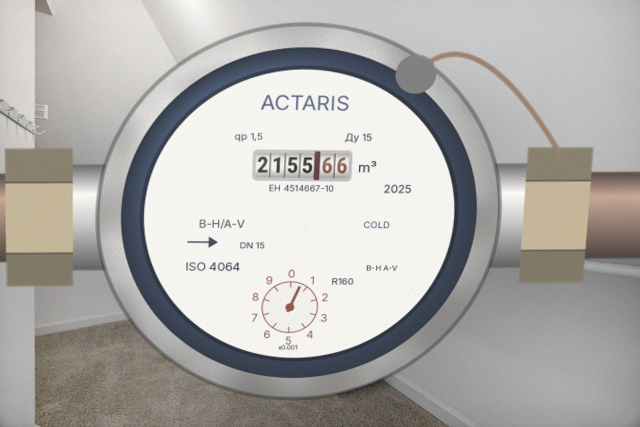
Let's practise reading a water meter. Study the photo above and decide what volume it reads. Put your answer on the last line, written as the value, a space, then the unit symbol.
2155.660 m³
